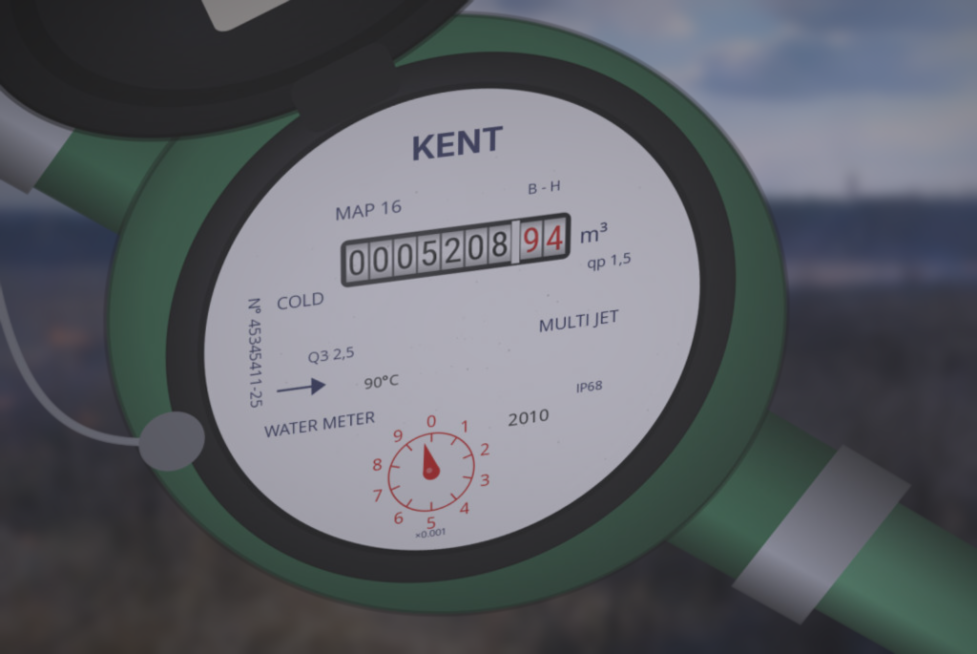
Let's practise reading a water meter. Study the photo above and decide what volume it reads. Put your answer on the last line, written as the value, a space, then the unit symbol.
5208.939 m³
